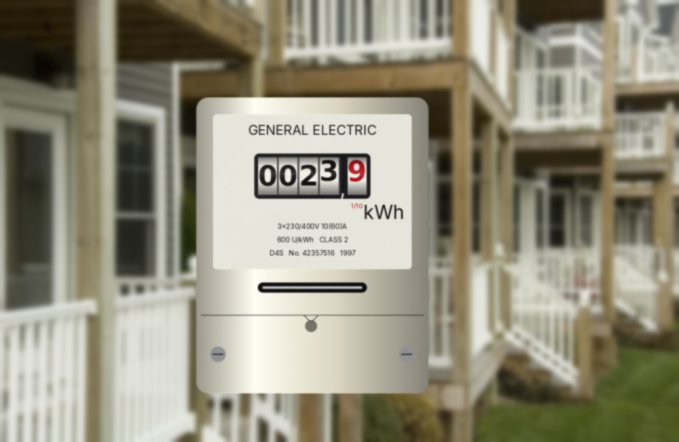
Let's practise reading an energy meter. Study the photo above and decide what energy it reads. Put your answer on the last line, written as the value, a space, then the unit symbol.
23.9 kWh
